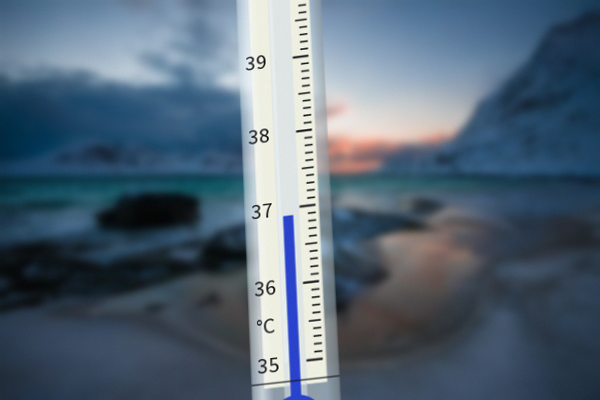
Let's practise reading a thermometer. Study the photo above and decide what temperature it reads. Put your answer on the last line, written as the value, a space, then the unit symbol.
36.9 °C
